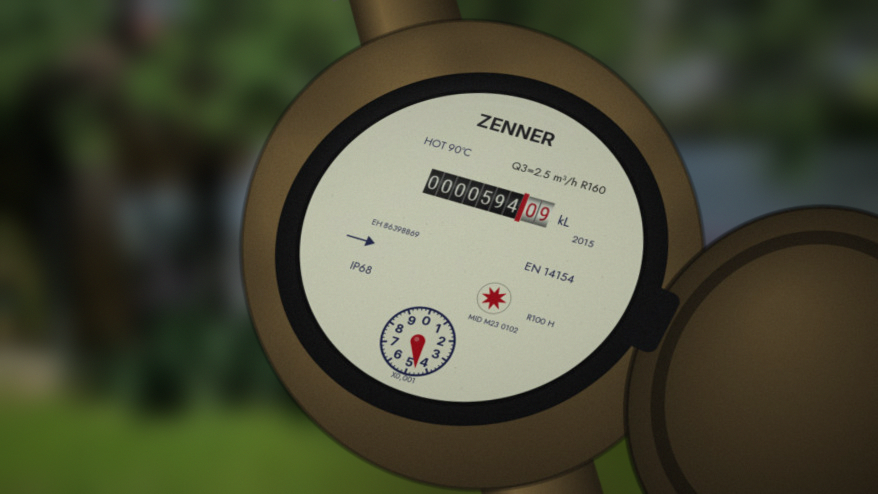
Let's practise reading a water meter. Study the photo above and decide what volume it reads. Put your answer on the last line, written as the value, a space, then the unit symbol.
594.094 kL
